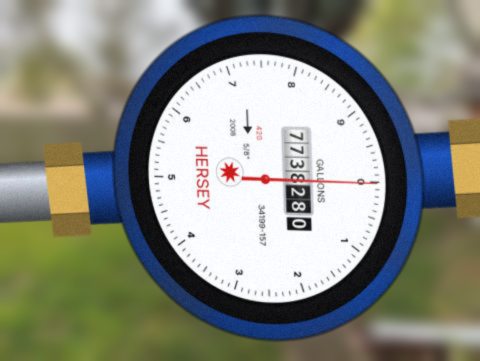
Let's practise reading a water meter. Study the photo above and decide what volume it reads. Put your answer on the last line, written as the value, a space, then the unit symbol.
7738280.0 gal
